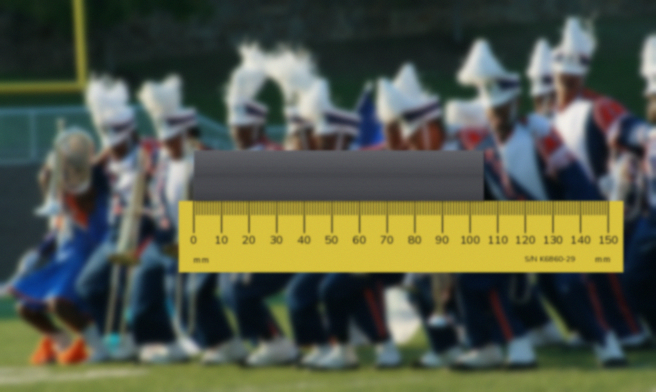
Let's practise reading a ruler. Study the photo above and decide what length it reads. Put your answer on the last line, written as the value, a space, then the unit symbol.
105 mm
